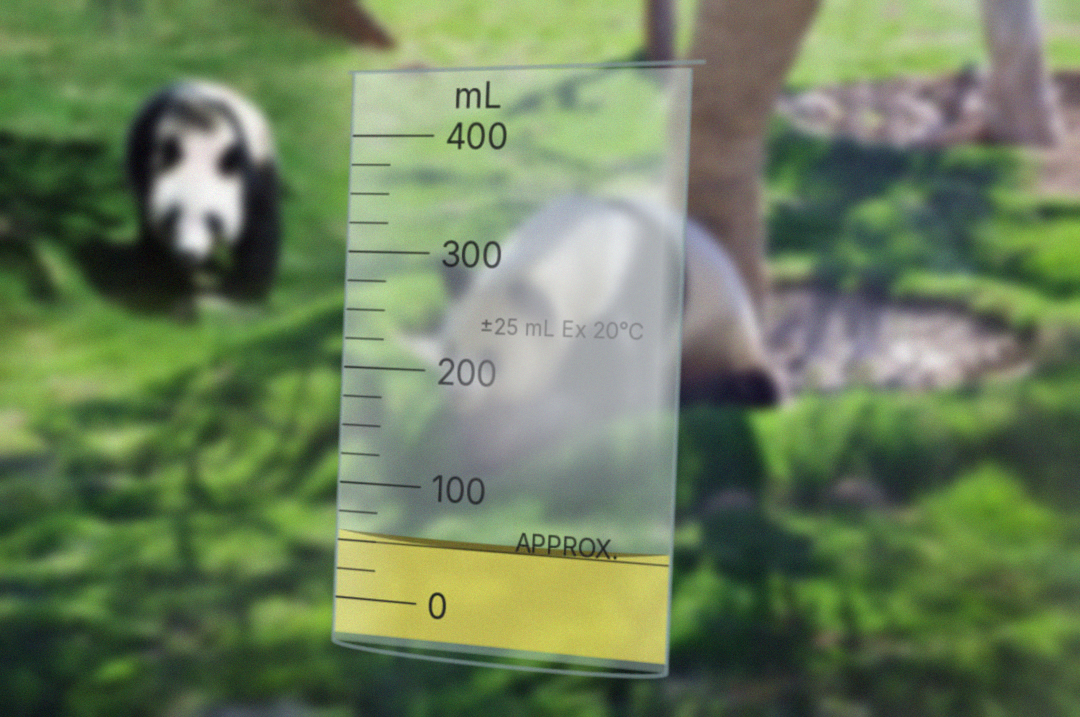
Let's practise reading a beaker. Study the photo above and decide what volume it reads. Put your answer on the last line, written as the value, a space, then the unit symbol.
50 mL
